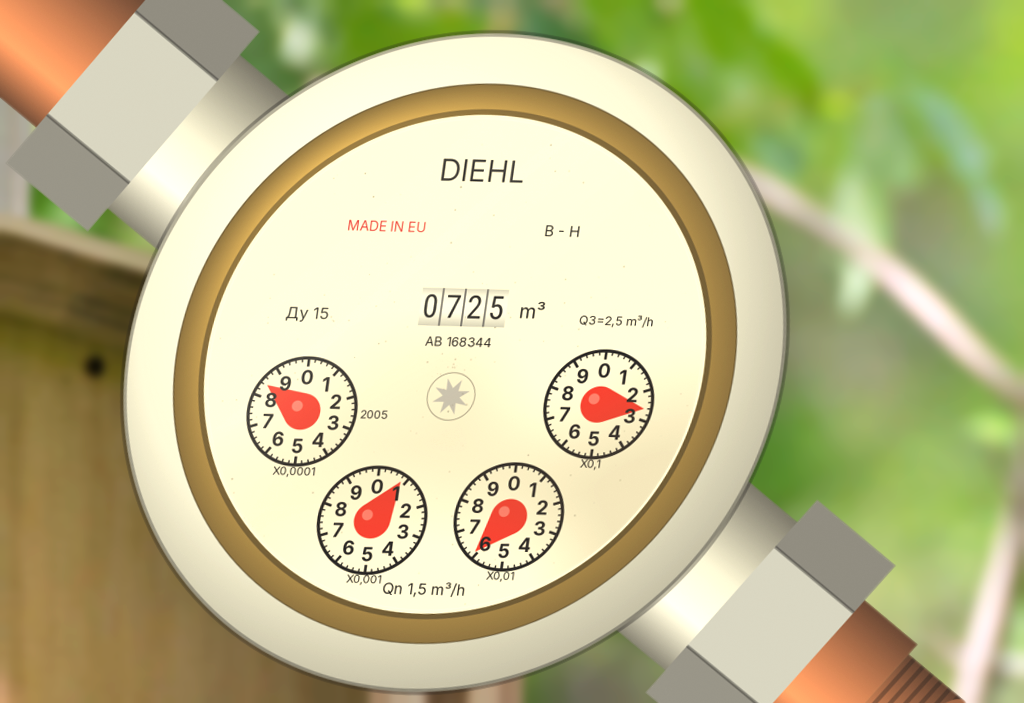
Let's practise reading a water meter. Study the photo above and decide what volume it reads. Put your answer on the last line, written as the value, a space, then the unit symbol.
725.2608 m³
